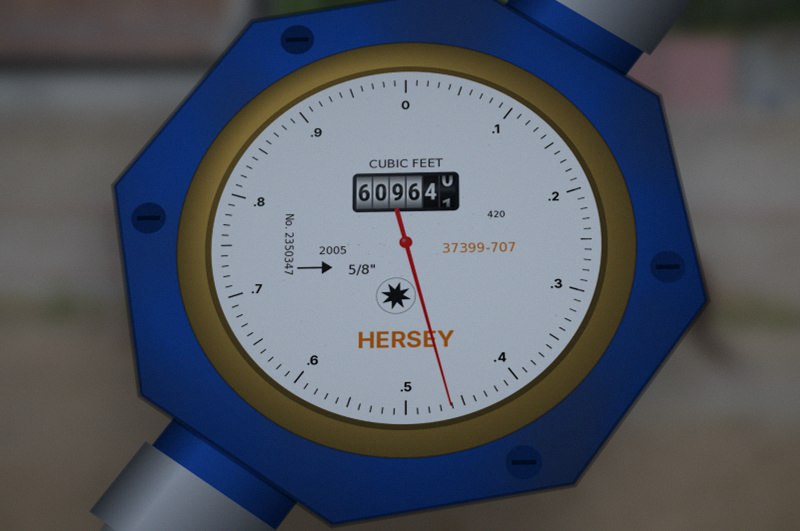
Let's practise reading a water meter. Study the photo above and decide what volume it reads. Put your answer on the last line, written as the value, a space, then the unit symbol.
609640.46 ft³
